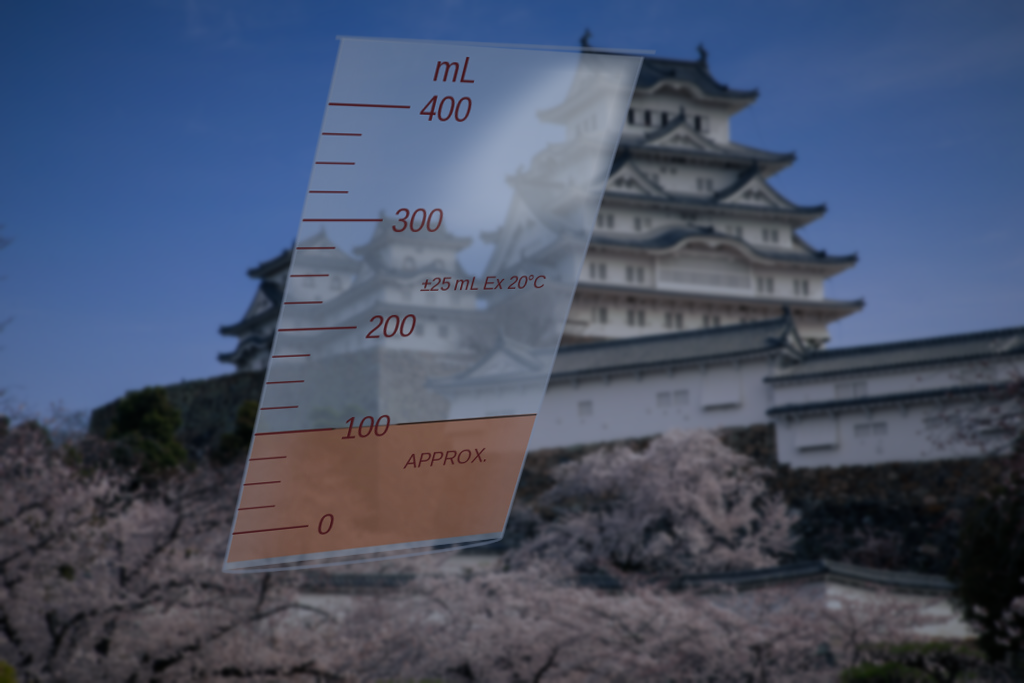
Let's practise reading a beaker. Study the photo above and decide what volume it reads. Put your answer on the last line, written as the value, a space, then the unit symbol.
100 mL
